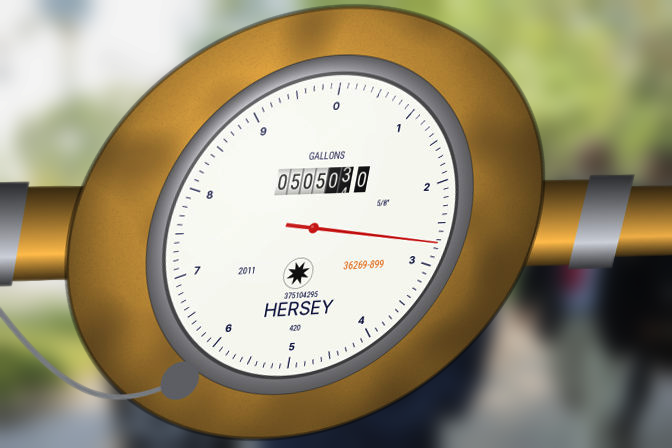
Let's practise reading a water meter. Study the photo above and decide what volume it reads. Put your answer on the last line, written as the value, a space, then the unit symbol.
505032.7 gal
